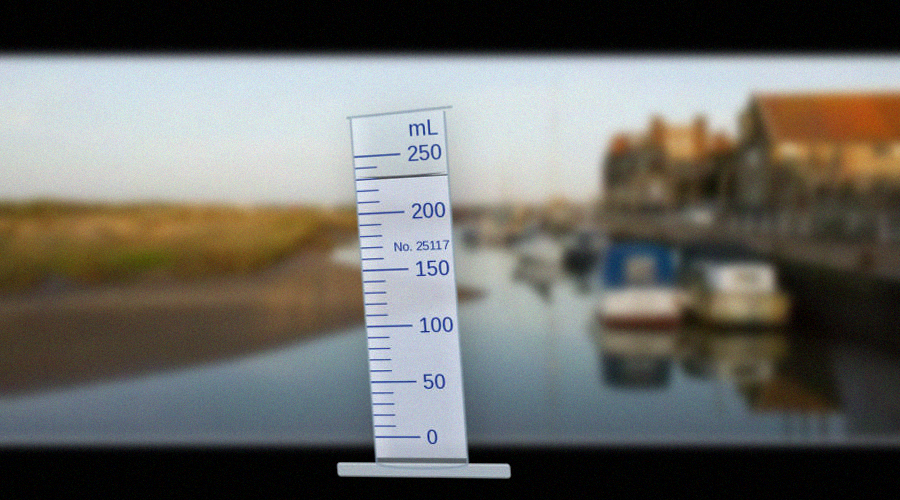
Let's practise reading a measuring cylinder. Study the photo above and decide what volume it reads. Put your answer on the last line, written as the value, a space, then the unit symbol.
230 mL
